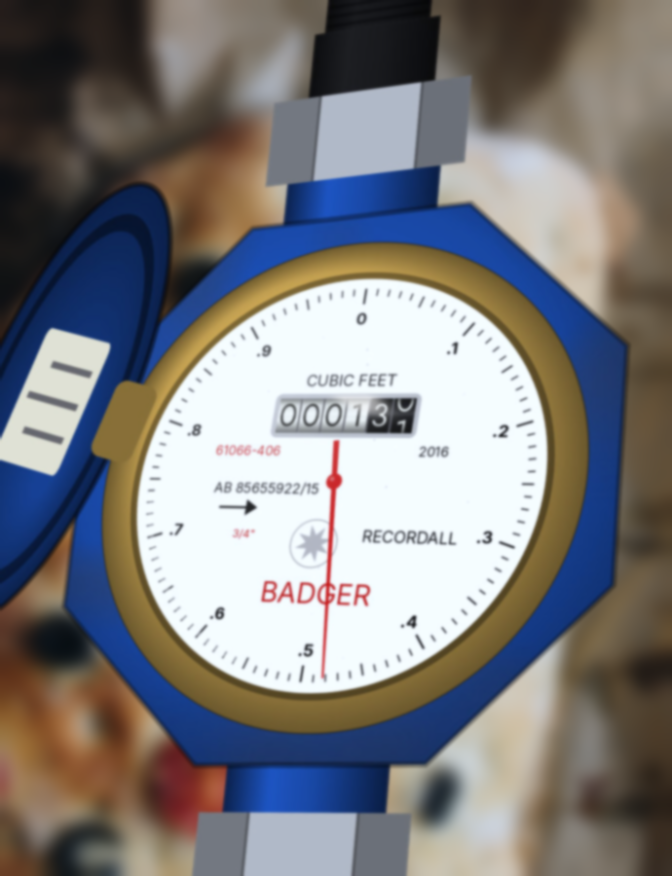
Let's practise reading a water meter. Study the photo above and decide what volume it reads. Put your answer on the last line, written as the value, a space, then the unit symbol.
130.48 ft³
